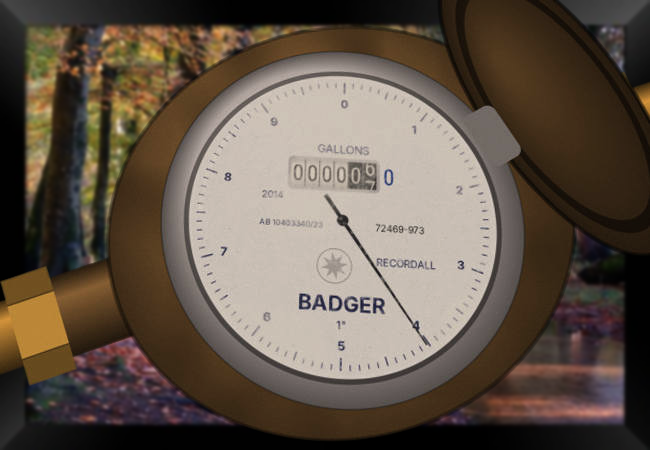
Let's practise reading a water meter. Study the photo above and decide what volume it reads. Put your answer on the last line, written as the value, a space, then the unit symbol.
64.0 gal
